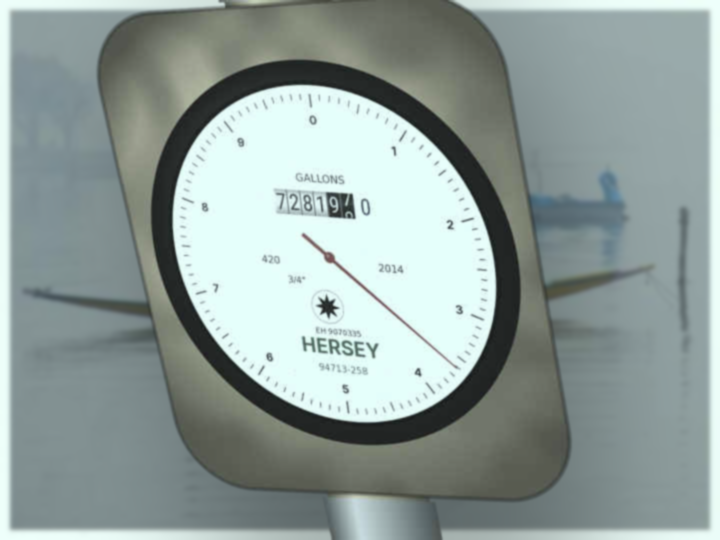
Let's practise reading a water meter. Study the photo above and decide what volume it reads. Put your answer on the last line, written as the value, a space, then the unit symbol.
7281973.6 gal
